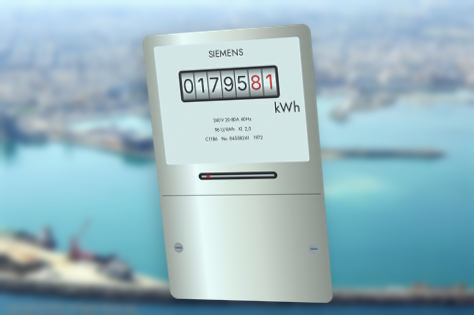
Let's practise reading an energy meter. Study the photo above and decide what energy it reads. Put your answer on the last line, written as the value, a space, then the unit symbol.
1795.81 kWh
